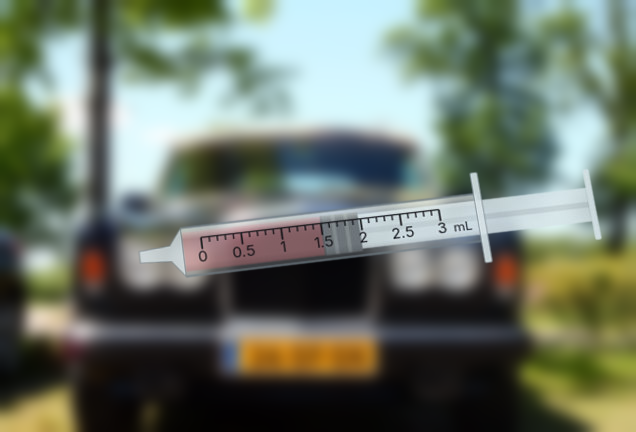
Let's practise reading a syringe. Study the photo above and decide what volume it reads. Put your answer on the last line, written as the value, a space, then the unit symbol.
1.5 mL
